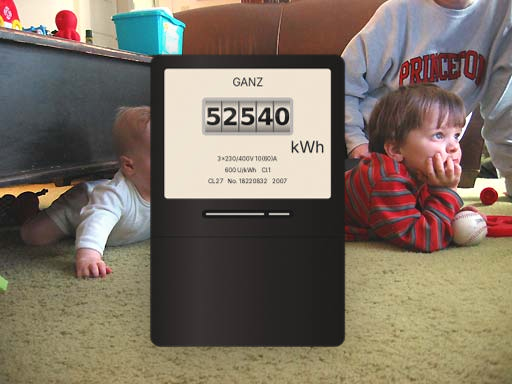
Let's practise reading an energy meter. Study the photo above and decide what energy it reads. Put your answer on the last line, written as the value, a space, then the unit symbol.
52540 kWh
